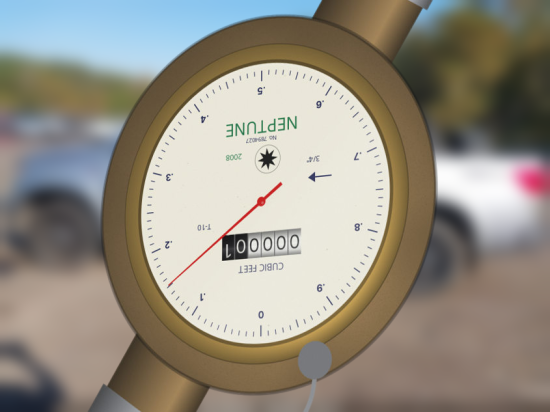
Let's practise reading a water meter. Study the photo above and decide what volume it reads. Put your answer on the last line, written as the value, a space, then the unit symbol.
1.15 ft³
